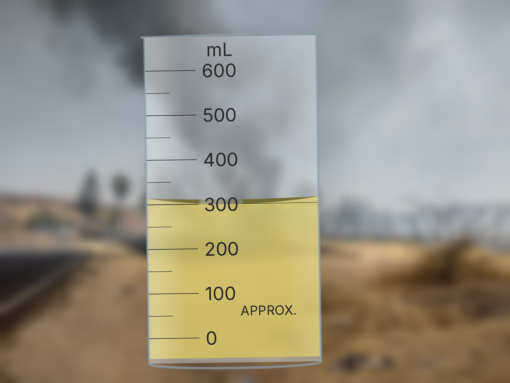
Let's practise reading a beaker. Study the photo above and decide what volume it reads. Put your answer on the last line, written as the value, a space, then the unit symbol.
300 mL
